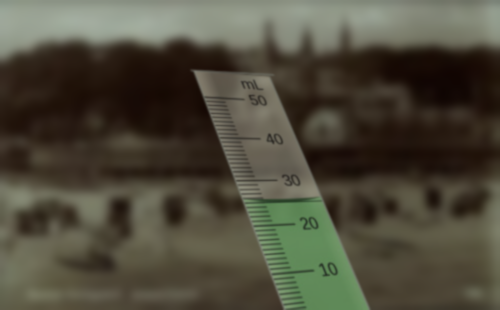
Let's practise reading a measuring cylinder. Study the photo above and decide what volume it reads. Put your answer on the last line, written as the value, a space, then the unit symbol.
25 mL
